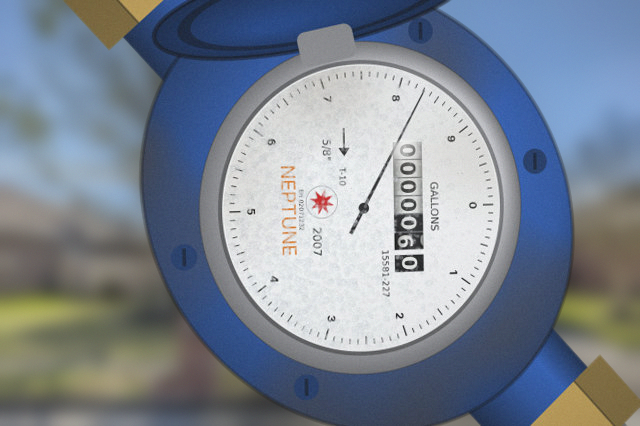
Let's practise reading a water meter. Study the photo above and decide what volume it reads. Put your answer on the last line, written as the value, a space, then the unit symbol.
58.3 gal
